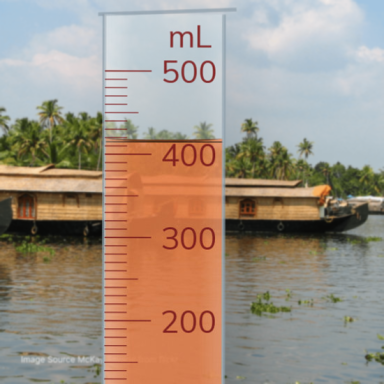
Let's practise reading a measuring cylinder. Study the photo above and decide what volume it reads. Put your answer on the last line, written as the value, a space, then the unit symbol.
415 mL
